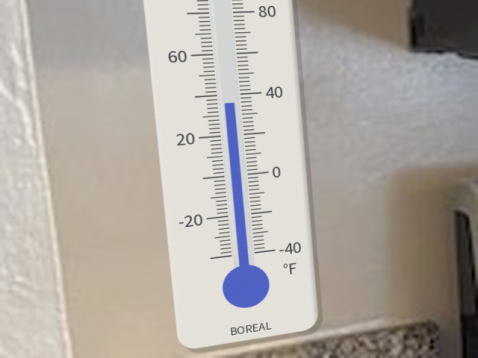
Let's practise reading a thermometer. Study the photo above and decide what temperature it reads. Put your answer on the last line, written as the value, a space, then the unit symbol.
36 °F
